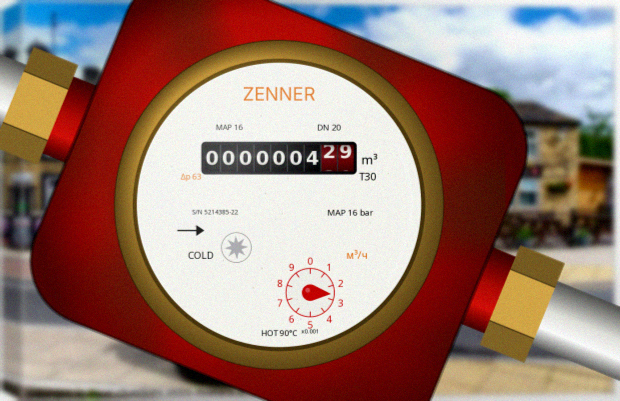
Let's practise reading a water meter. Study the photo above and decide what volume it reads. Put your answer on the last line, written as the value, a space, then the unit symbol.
4.292 m³
